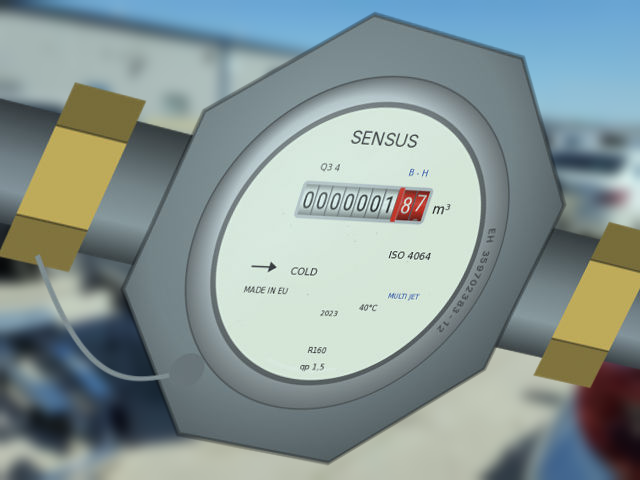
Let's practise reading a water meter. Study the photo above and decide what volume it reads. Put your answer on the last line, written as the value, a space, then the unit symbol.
1.87 m³
